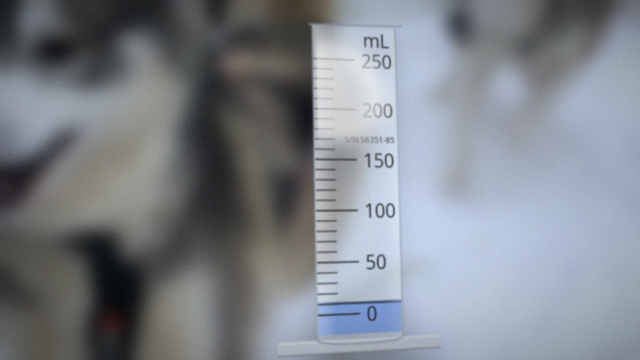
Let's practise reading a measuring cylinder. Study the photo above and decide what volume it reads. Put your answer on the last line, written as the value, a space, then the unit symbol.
10 mL
